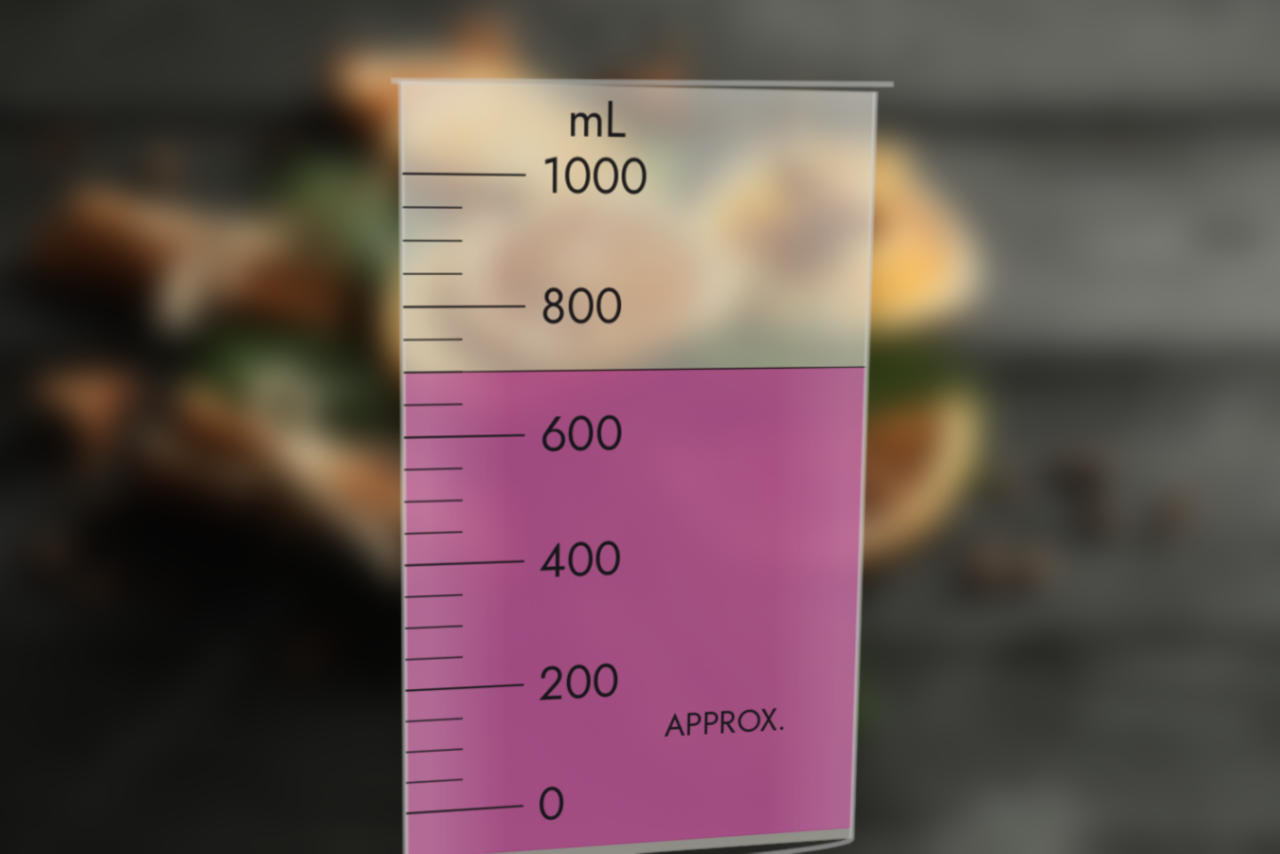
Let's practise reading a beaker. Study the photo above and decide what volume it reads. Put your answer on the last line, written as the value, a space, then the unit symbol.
700 mL
